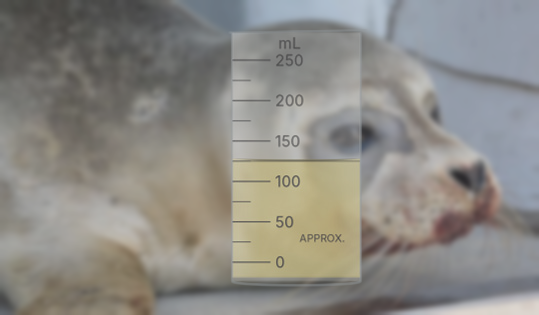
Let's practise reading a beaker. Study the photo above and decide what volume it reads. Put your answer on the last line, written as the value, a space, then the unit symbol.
125 mL
